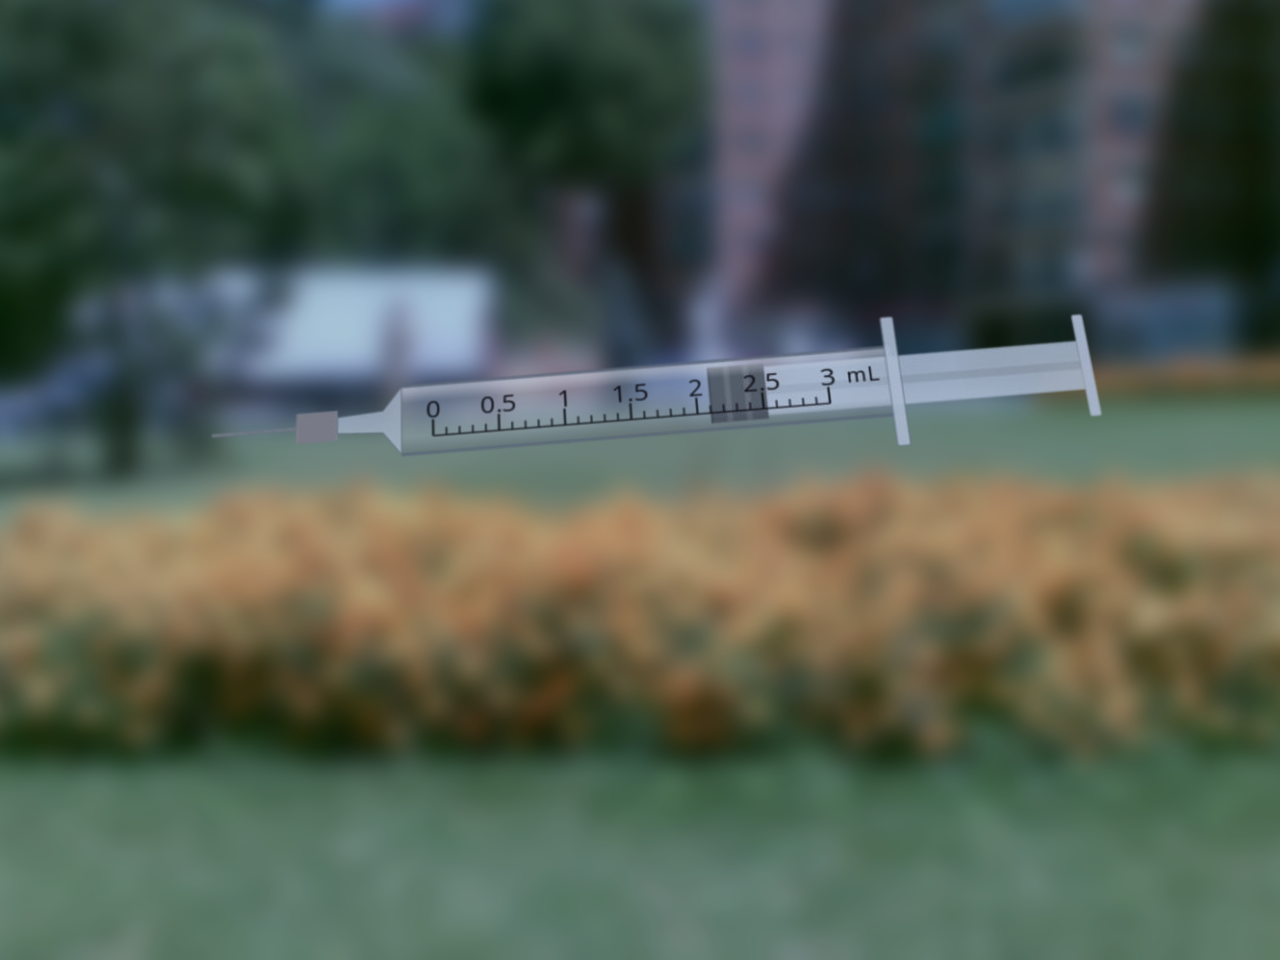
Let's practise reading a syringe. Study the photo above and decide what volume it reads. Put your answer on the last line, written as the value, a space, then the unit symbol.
2.1 mL
